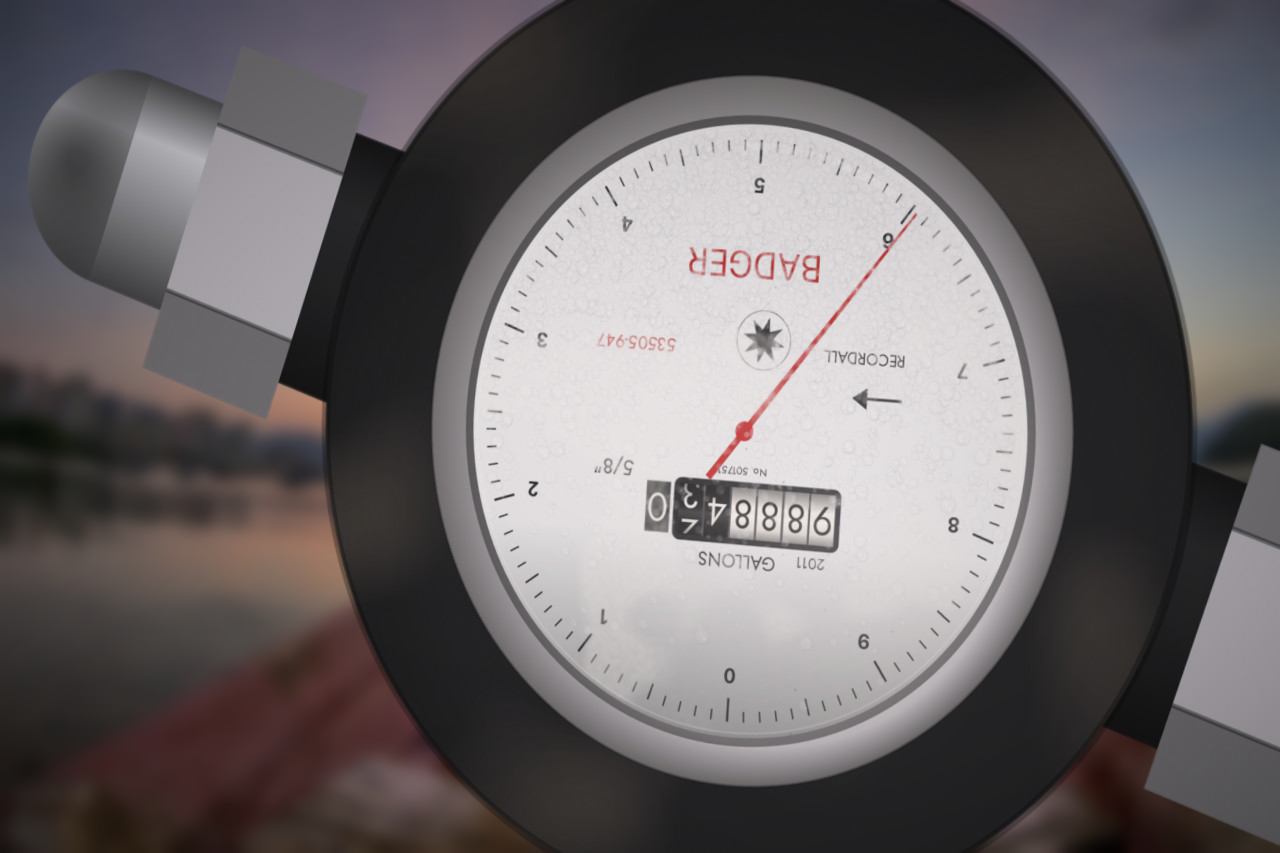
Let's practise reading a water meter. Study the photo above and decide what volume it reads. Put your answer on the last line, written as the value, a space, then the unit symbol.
9888426.0 gal
